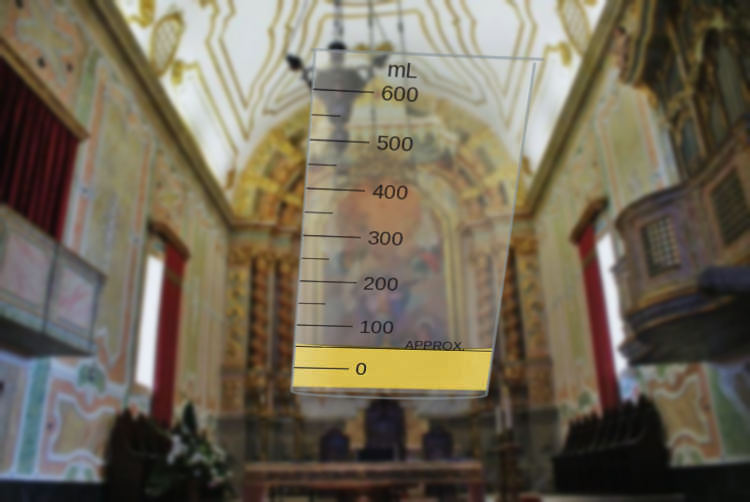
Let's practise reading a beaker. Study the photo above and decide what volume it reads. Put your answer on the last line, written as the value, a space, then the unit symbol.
50 mL
